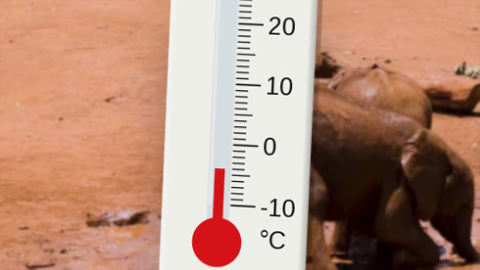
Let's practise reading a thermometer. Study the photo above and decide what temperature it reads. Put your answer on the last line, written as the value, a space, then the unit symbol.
-4 °C
